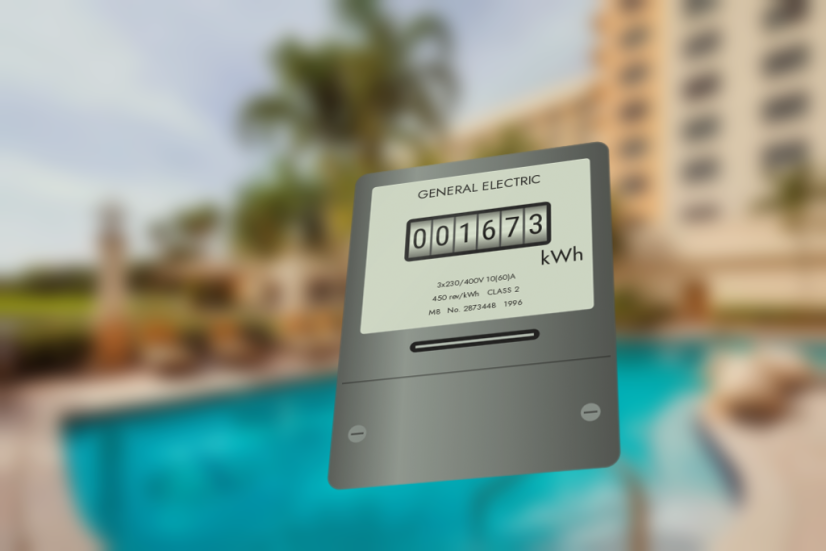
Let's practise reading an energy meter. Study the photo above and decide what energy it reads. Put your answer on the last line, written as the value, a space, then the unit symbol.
1673 kWh
